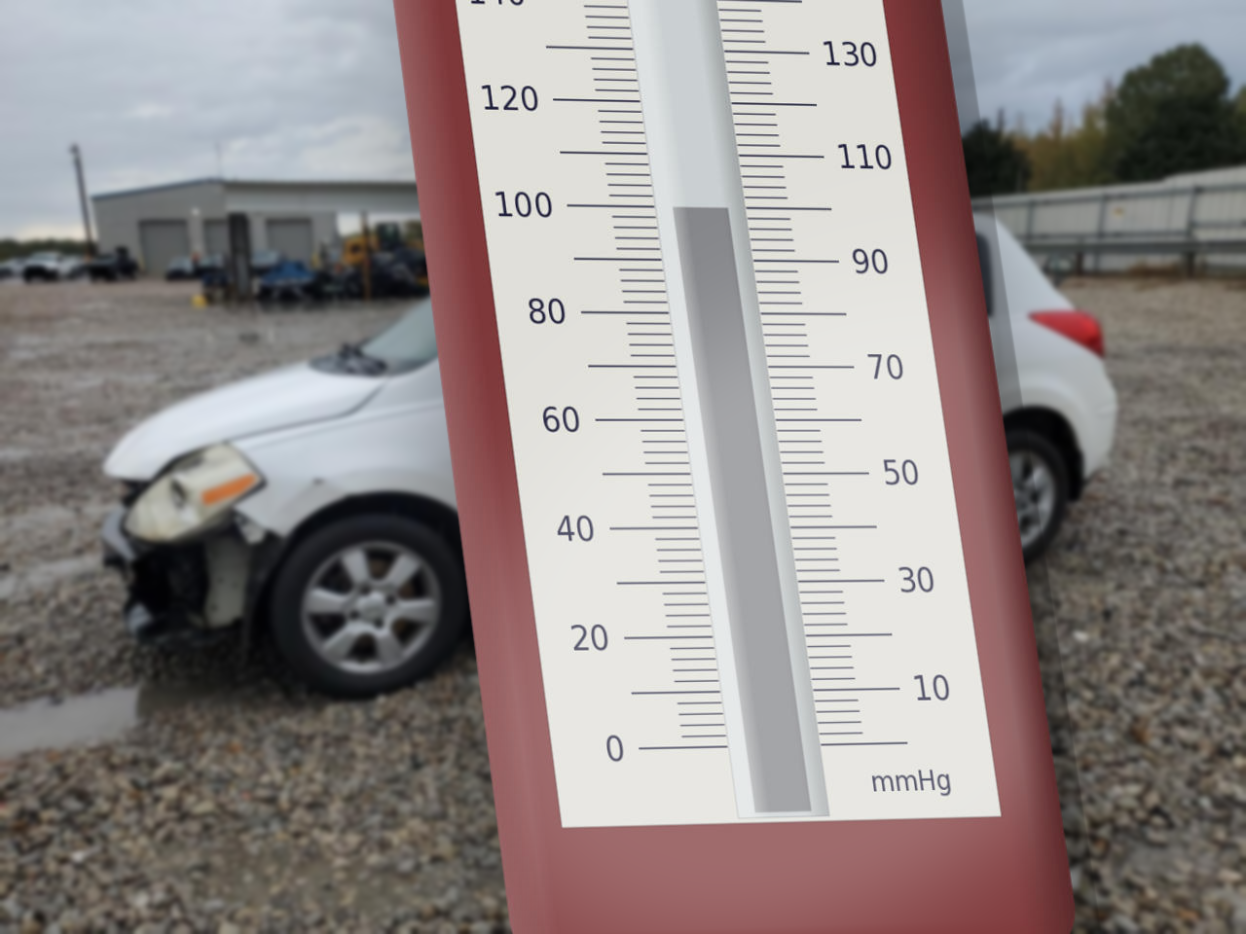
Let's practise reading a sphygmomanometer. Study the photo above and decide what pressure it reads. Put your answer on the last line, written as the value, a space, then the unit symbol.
100 mmHg
